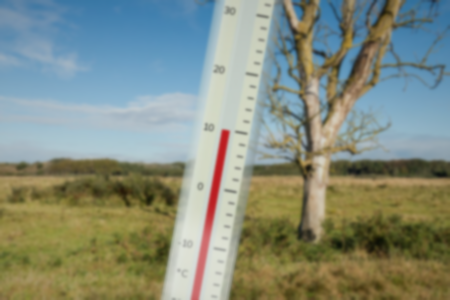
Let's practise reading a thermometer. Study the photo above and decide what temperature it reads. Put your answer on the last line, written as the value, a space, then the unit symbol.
10 °C
